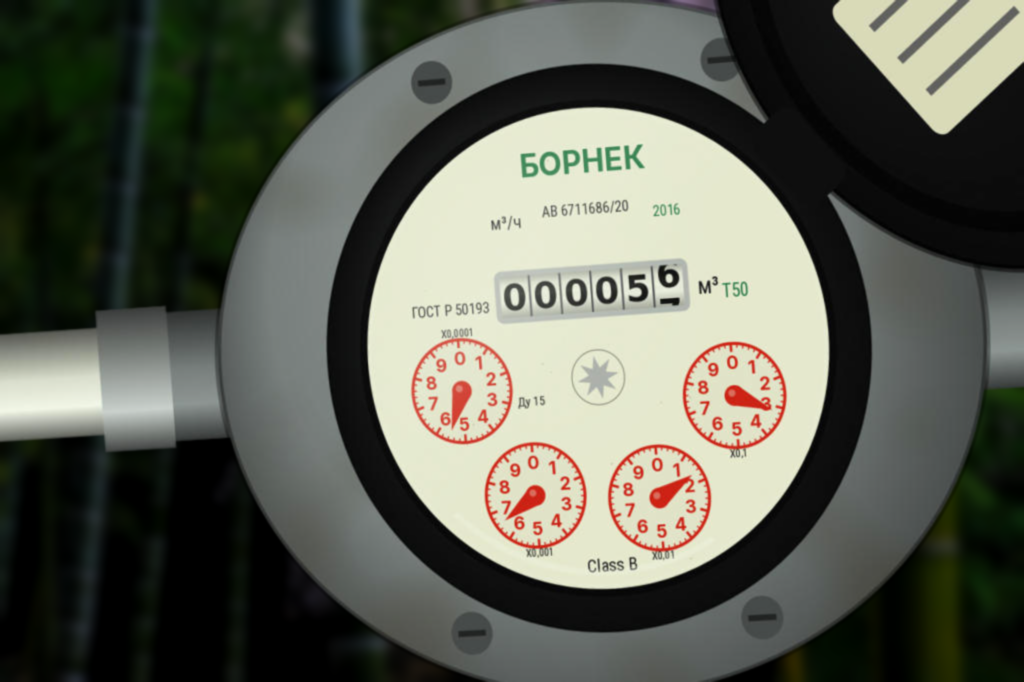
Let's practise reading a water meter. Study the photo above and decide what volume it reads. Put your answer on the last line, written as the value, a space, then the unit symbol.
56.3165 m³
